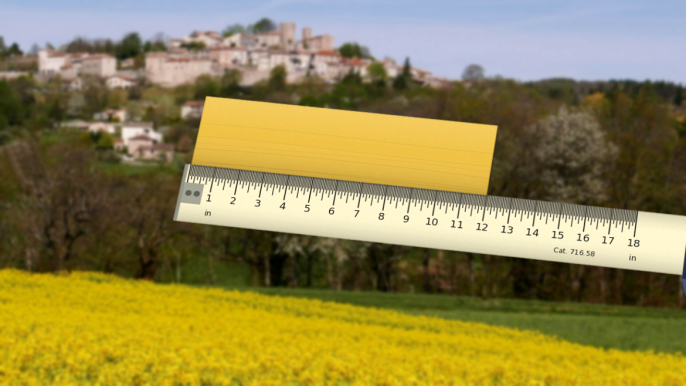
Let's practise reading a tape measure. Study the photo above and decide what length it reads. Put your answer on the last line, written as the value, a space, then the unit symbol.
12 in
